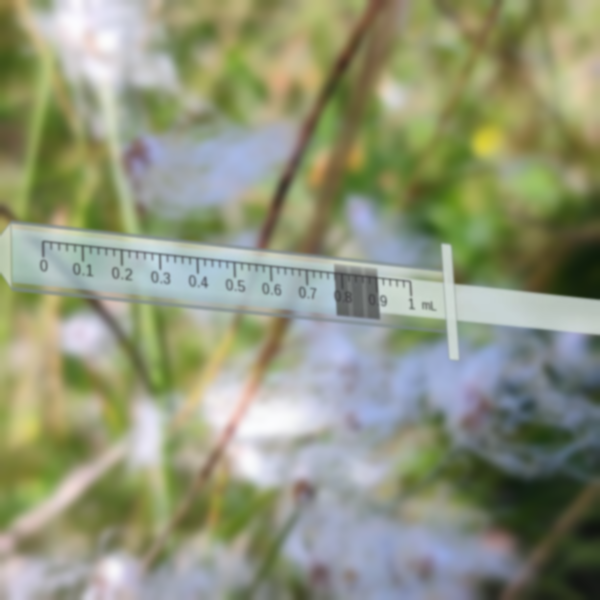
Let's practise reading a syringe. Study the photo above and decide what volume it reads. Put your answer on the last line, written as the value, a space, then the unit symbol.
0.78 mL
